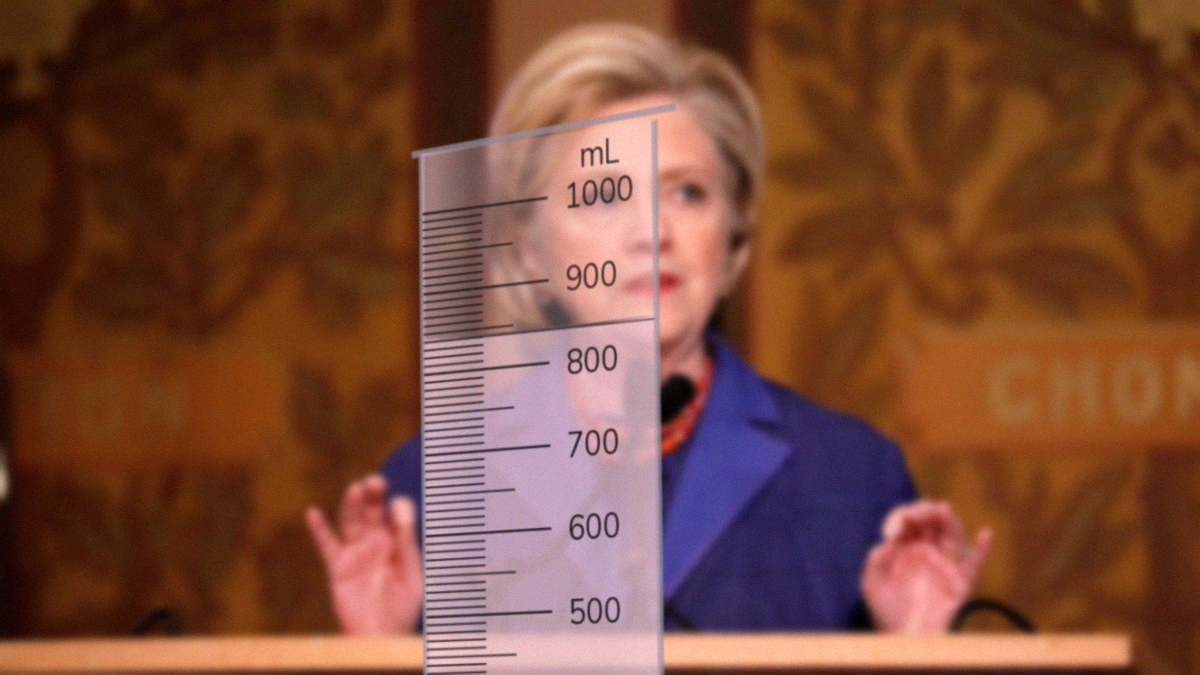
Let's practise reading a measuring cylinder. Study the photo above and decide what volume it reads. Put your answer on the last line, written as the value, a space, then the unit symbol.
840 mL
